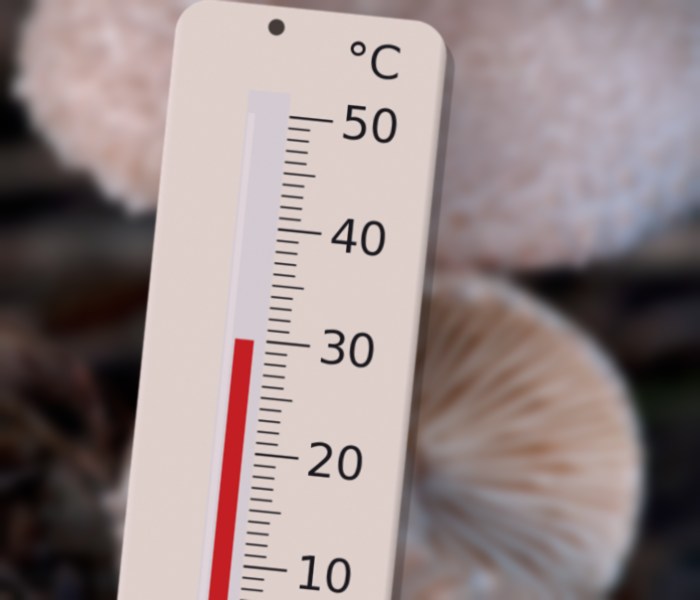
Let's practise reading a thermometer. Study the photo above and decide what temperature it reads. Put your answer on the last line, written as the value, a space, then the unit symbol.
30 °C
